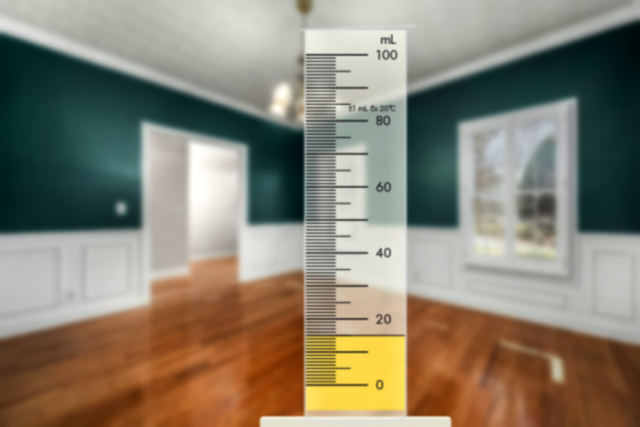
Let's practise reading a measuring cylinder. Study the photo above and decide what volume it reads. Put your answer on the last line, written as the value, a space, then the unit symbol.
15 mL
